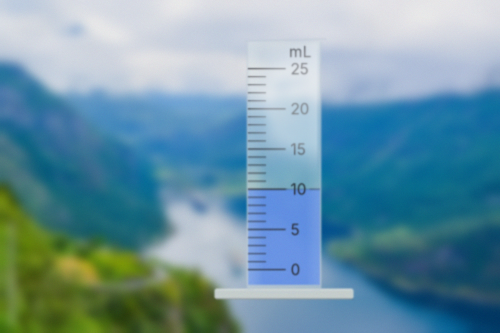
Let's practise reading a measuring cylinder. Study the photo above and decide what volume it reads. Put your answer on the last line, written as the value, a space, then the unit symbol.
10 mL
